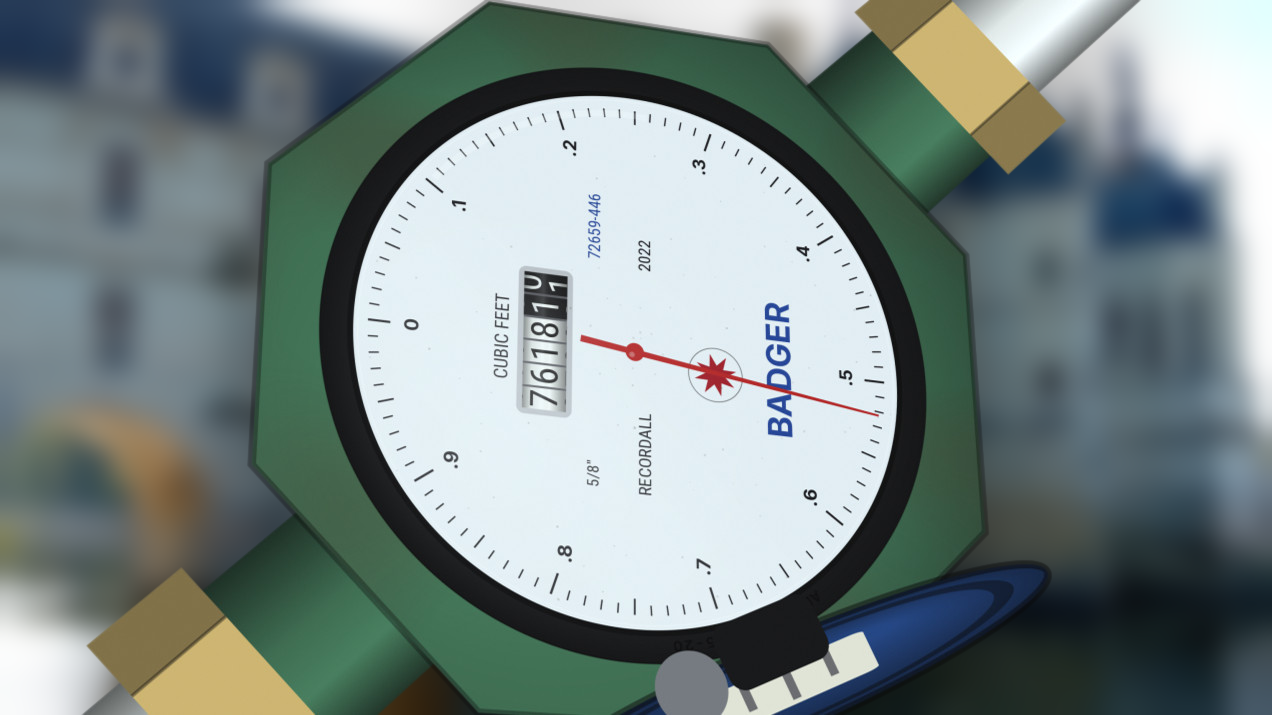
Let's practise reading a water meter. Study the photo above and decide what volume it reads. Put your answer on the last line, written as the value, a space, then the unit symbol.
761810.52 ft³
